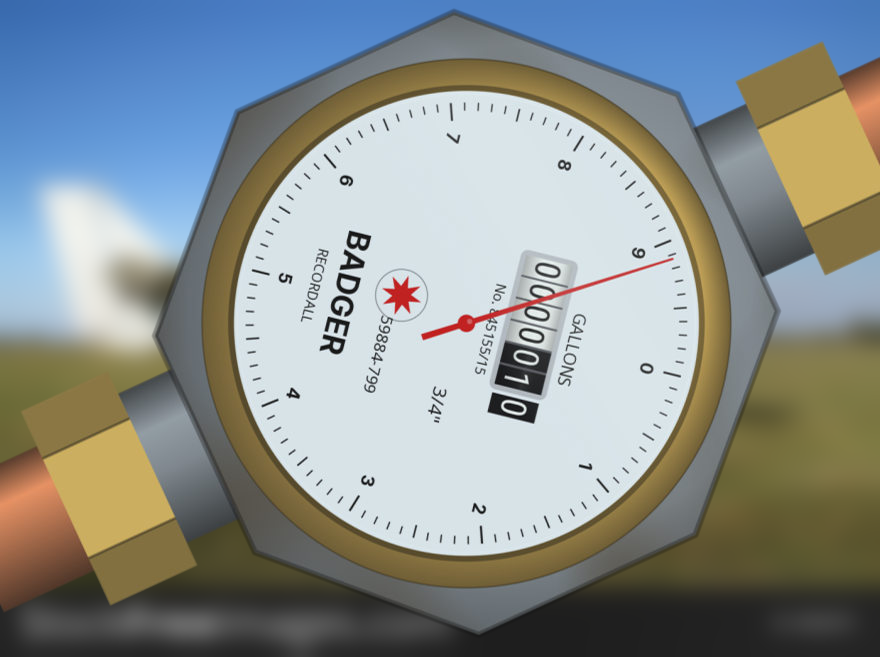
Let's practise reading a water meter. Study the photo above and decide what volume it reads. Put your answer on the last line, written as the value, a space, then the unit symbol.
9.1 gal
